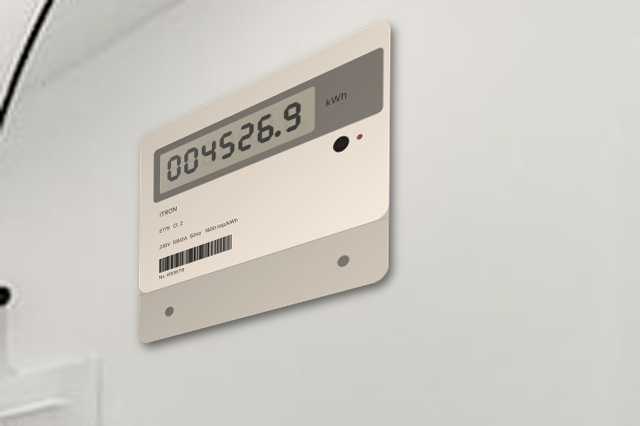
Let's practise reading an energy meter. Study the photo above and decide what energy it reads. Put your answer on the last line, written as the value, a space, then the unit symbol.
4526.9 kWh
